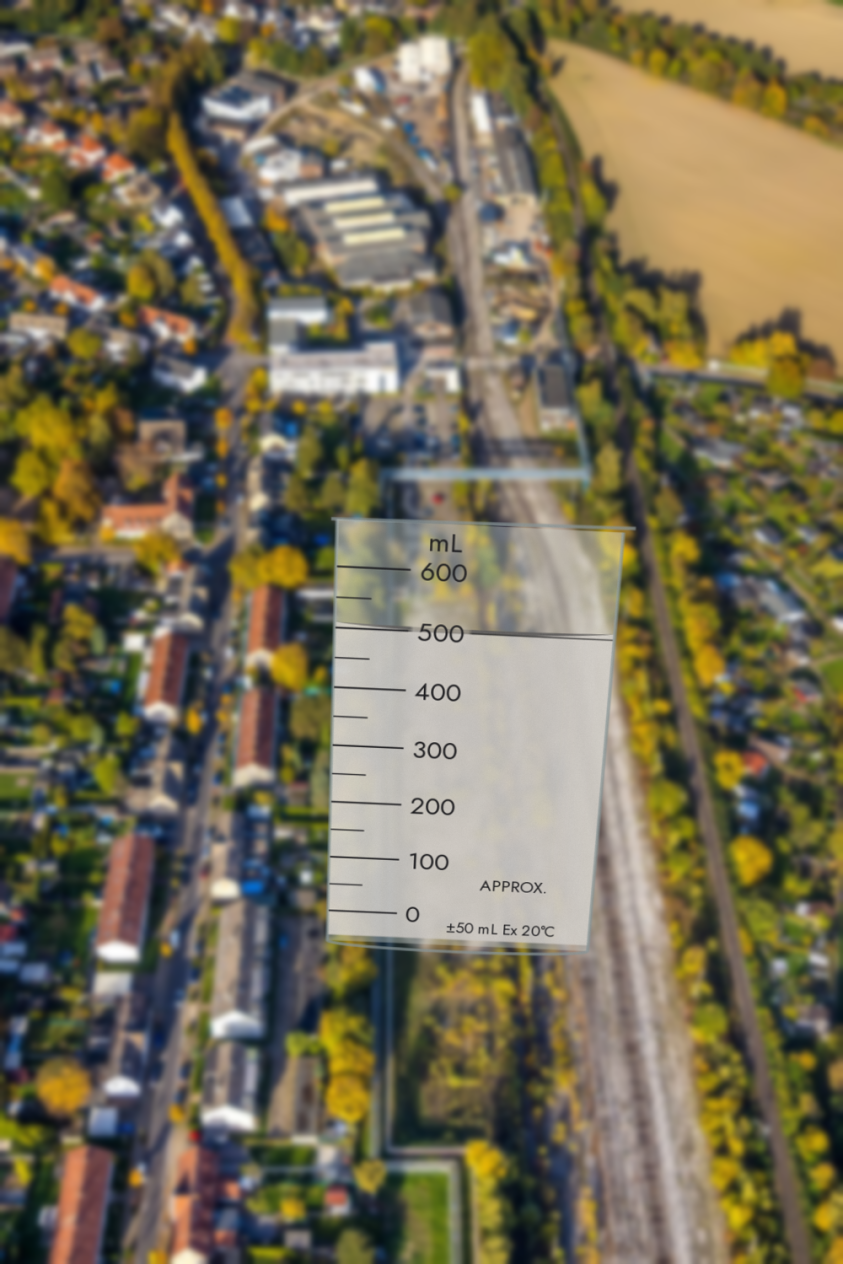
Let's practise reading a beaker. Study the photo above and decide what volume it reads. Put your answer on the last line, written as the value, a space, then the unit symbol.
500 mL
